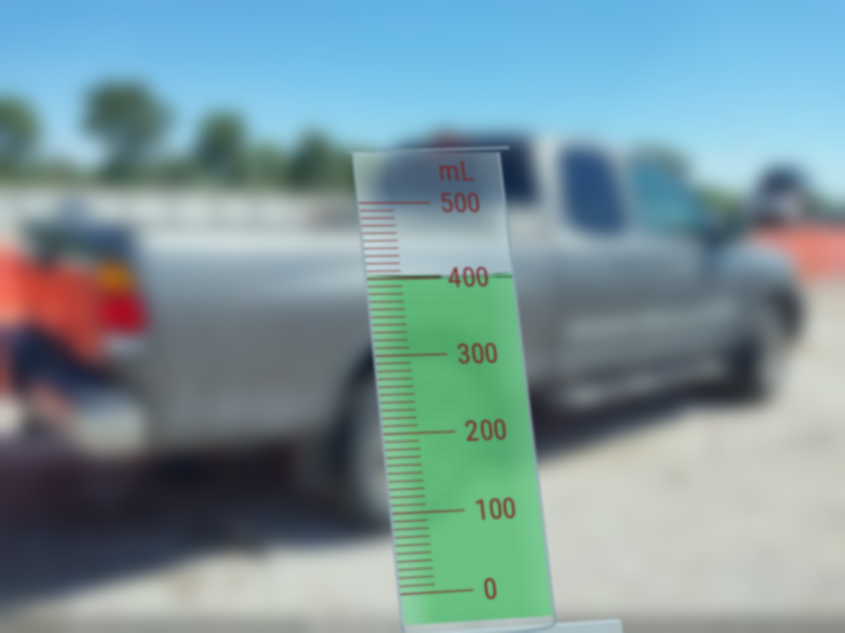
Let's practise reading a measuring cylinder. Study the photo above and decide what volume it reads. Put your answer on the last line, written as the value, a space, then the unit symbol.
400 mL
